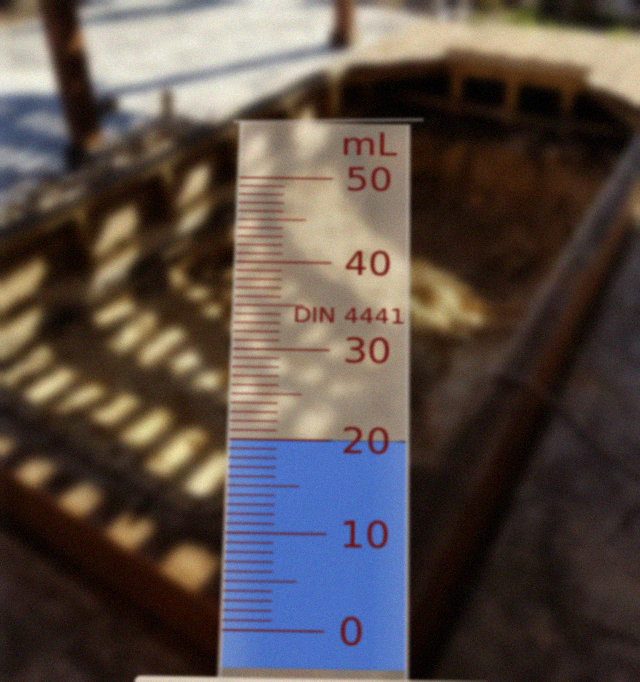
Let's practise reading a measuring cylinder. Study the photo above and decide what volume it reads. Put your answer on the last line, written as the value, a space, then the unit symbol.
20 mL
